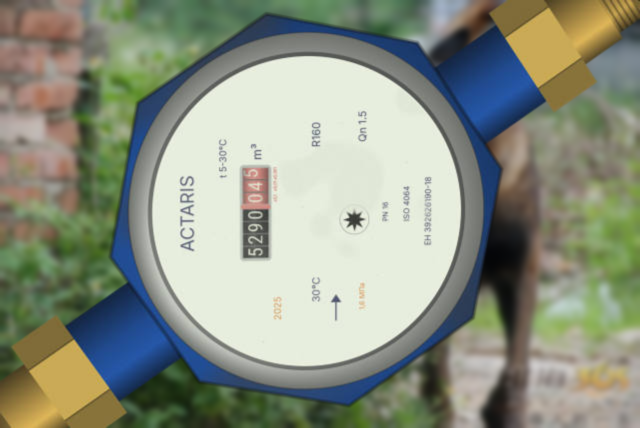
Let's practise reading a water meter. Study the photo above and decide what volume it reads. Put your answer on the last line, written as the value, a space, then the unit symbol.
5290.045 m³
